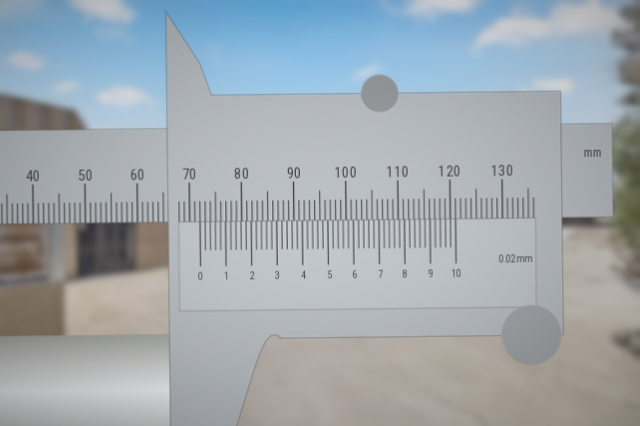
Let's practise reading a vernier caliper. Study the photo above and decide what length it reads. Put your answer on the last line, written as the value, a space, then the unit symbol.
72.0 mm
